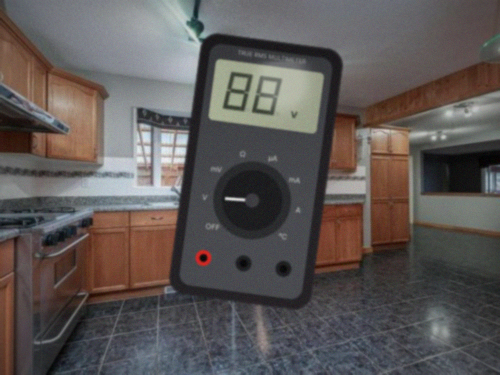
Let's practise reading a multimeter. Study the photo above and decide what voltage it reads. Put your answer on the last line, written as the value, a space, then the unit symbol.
88 V
